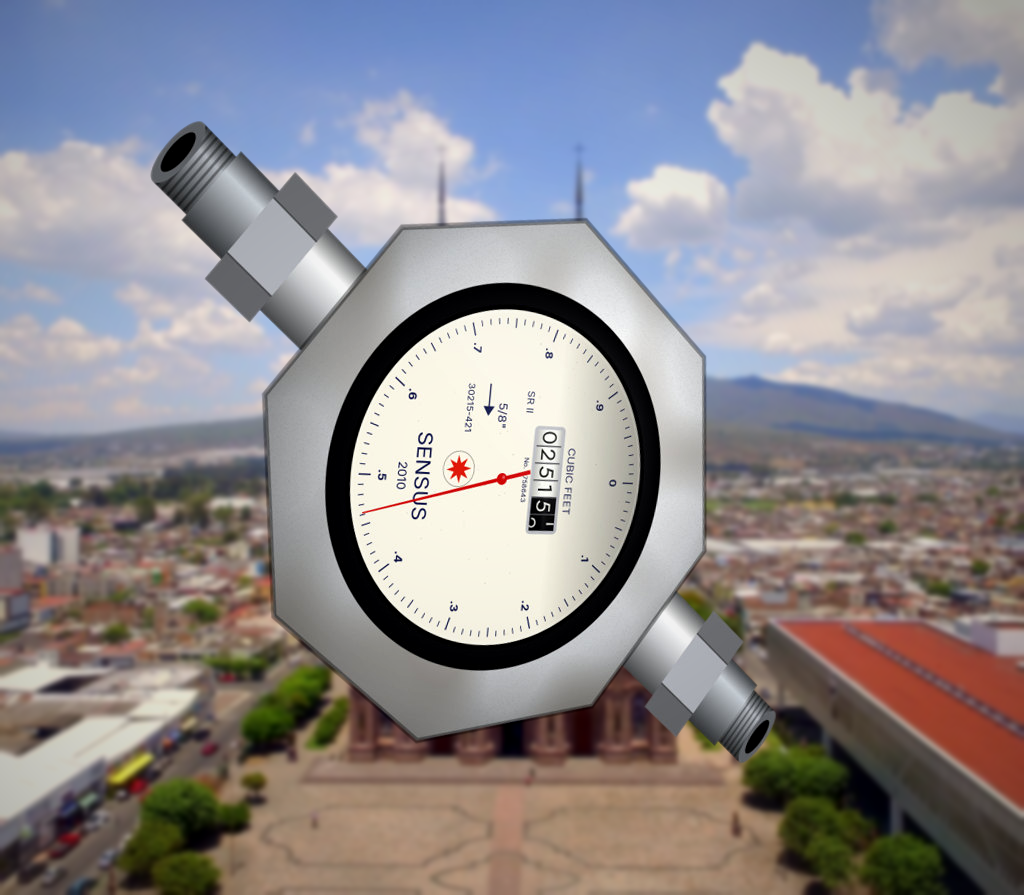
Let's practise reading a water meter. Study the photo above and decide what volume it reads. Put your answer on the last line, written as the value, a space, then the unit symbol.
25151.46 ft³
